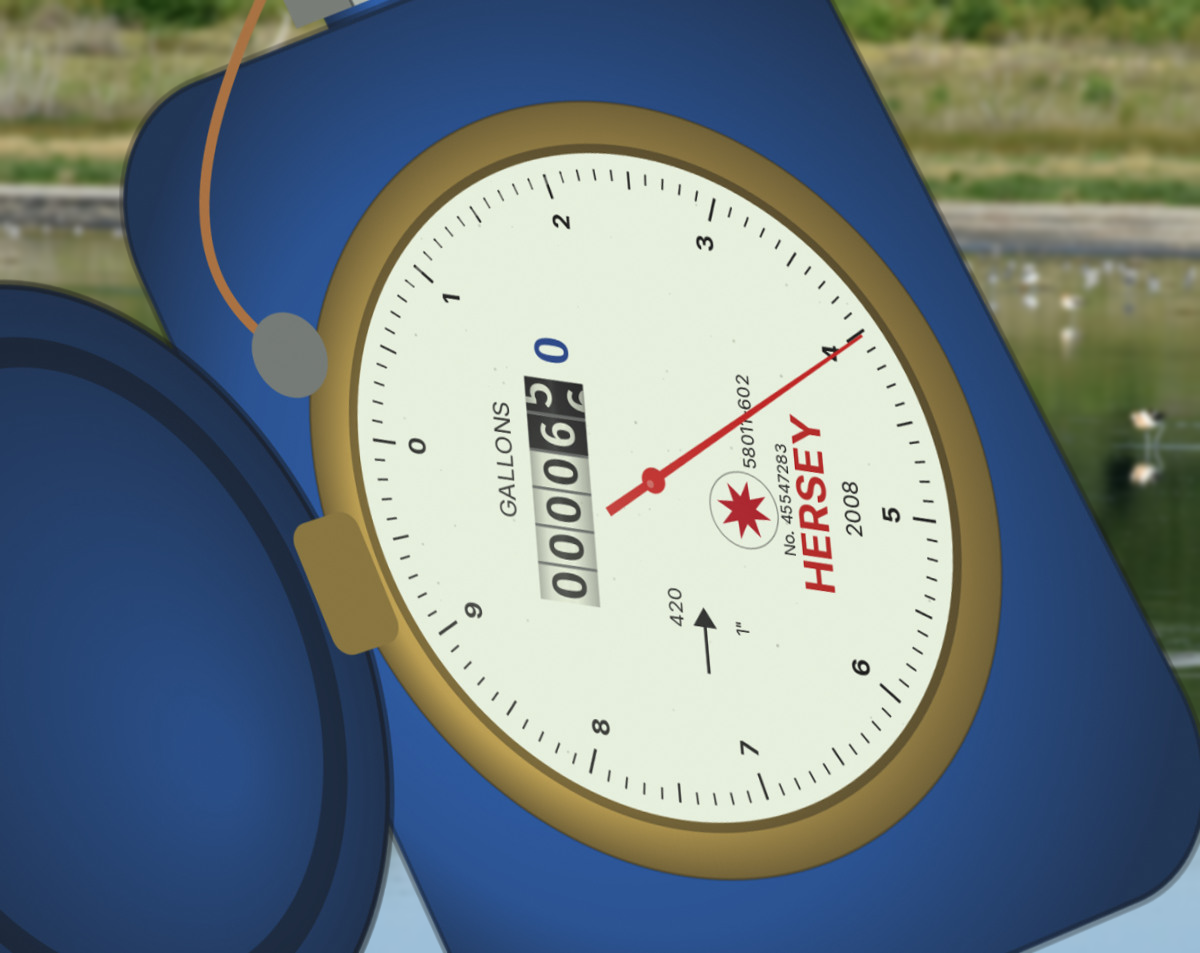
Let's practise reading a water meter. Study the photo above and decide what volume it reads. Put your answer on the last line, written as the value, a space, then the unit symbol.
654.0 gal
